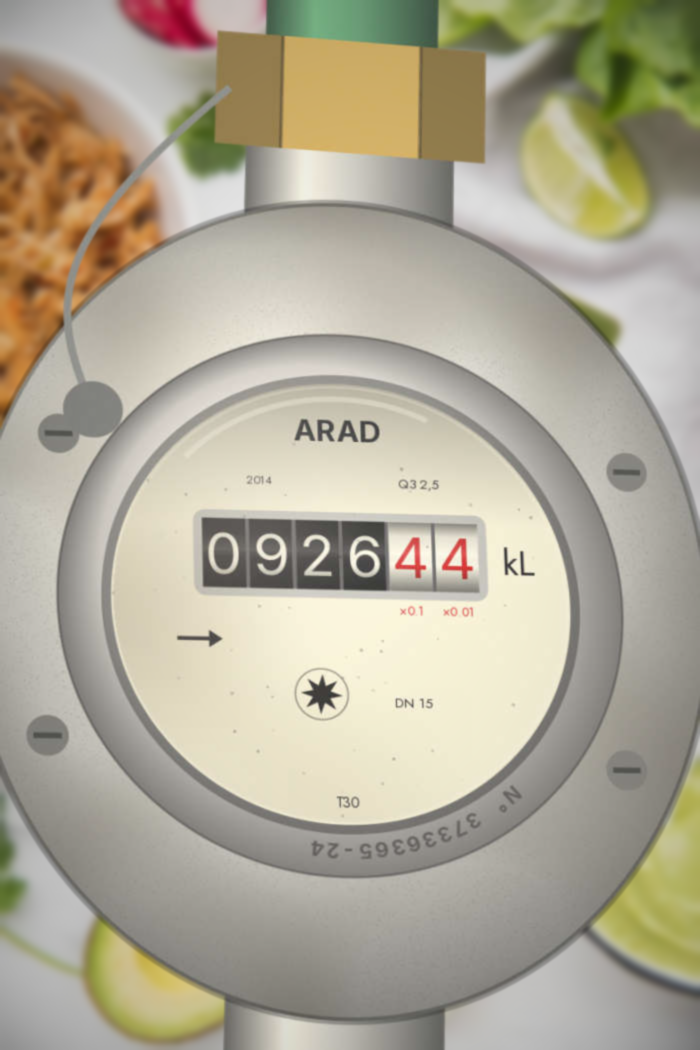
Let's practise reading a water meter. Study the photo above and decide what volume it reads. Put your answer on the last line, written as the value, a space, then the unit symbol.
926.44 kL
